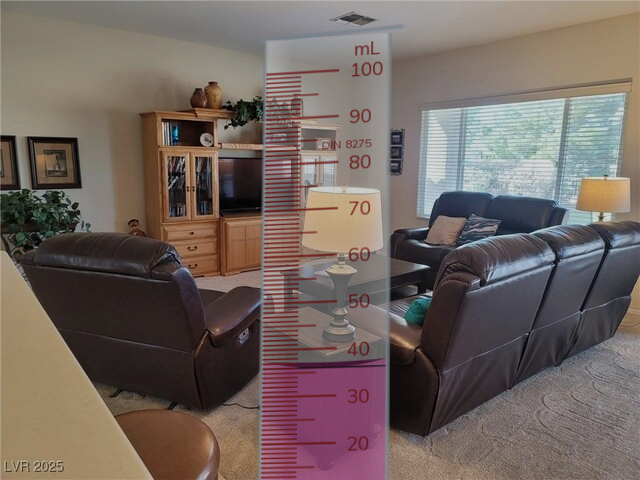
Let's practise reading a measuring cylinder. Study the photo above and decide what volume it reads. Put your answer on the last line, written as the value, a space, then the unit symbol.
36 mL
